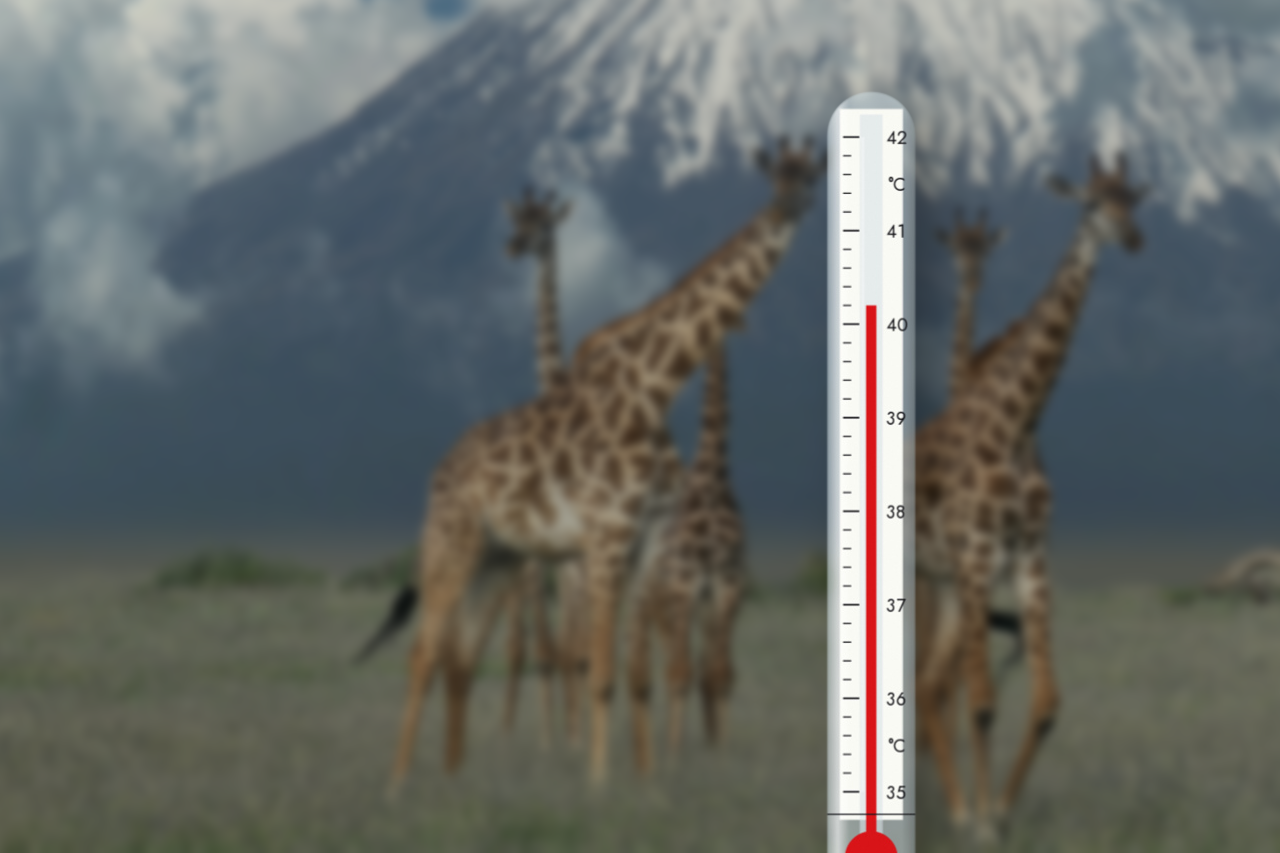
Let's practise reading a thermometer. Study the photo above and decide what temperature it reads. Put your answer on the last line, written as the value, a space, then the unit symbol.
40.2 °C
